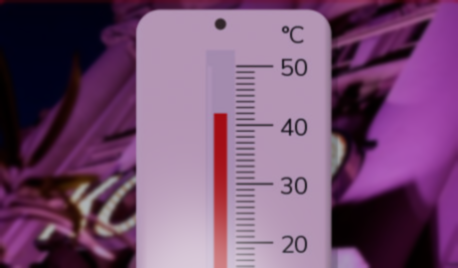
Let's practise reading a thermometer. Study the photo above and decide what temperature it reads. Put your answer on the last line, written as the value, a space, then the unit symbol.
42 °C
